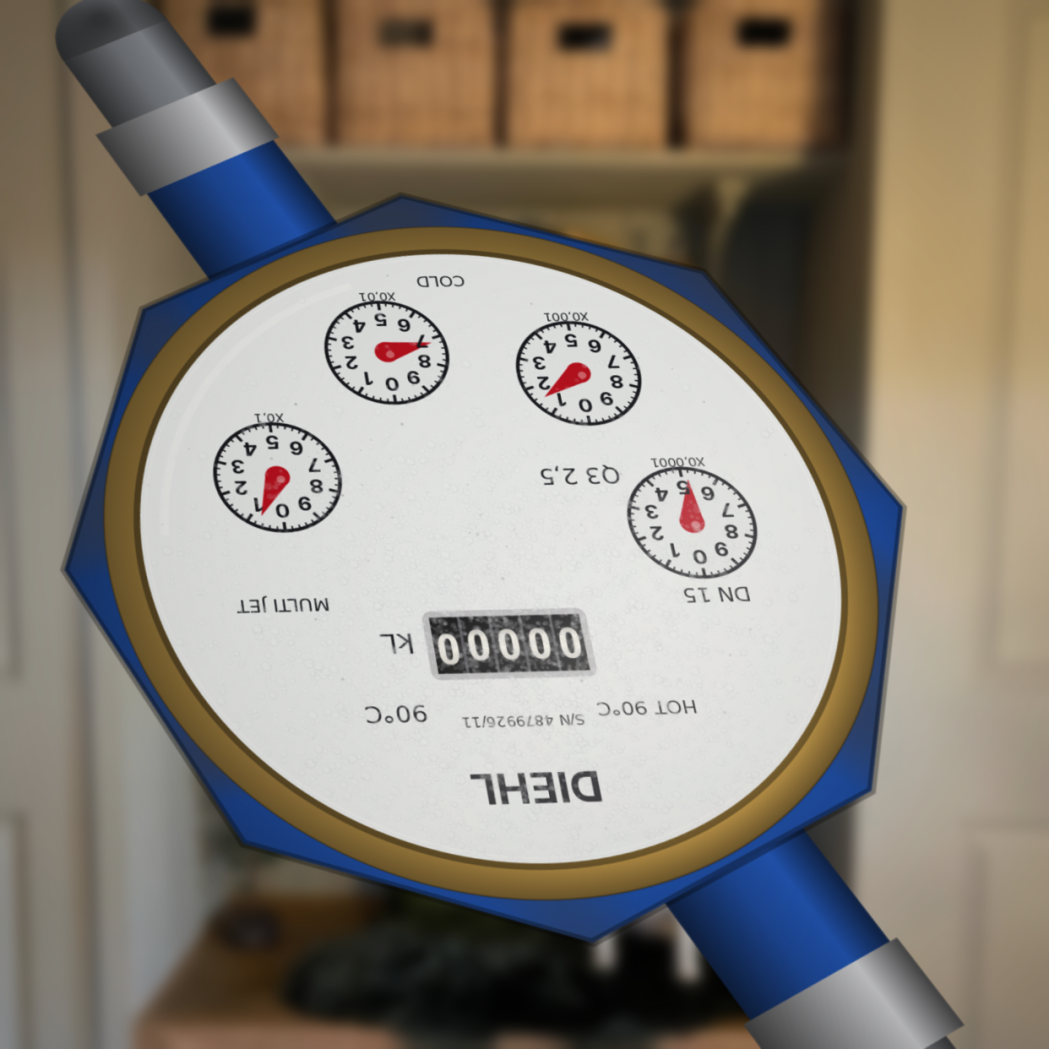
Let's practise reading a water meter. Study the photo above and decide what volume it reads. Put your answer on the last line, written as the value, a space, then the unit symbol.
0.0715 kL
